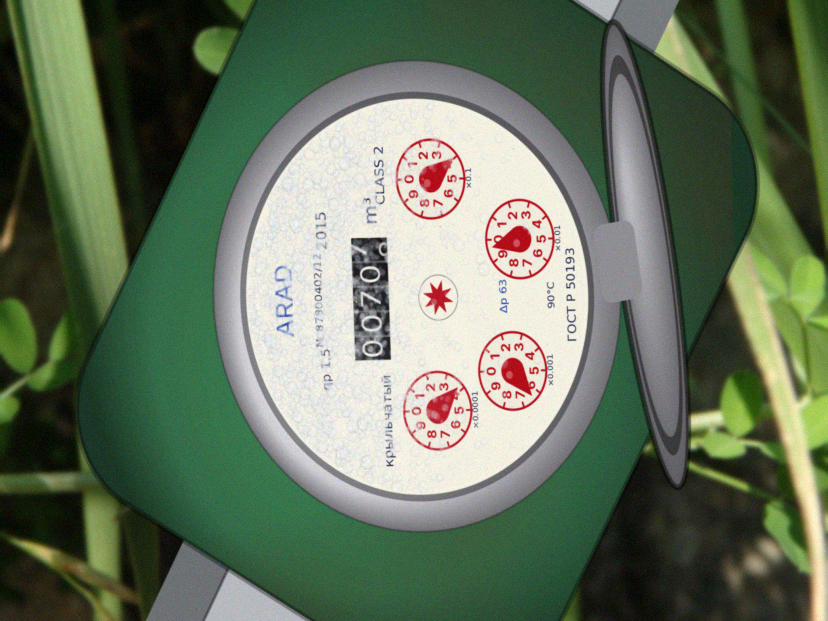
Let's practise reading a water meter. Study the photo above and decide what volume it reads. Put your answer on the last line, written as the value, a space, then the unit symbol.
707.3963 m³
